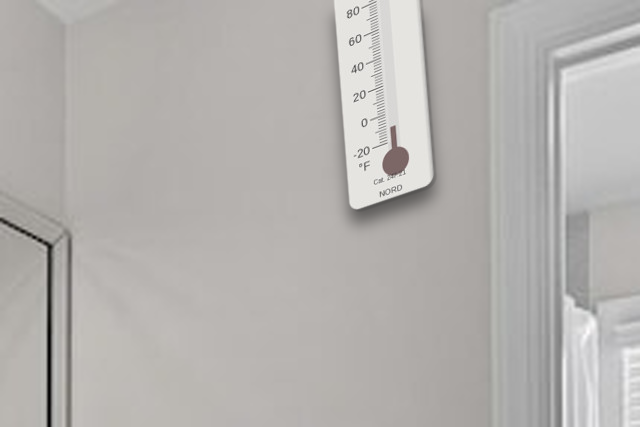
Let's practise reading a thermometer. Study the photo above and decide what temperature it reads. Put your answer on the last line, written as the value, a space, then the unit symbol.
-10 °F
